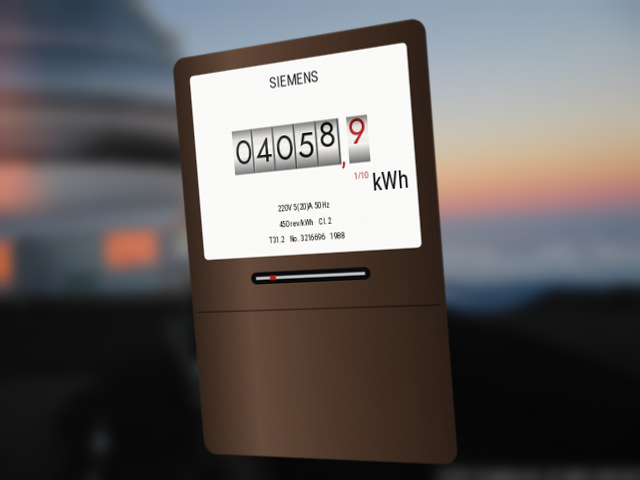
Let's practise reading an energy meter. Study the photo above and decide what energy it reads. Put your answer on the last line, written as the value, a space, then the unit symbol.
4058.9 kWh
